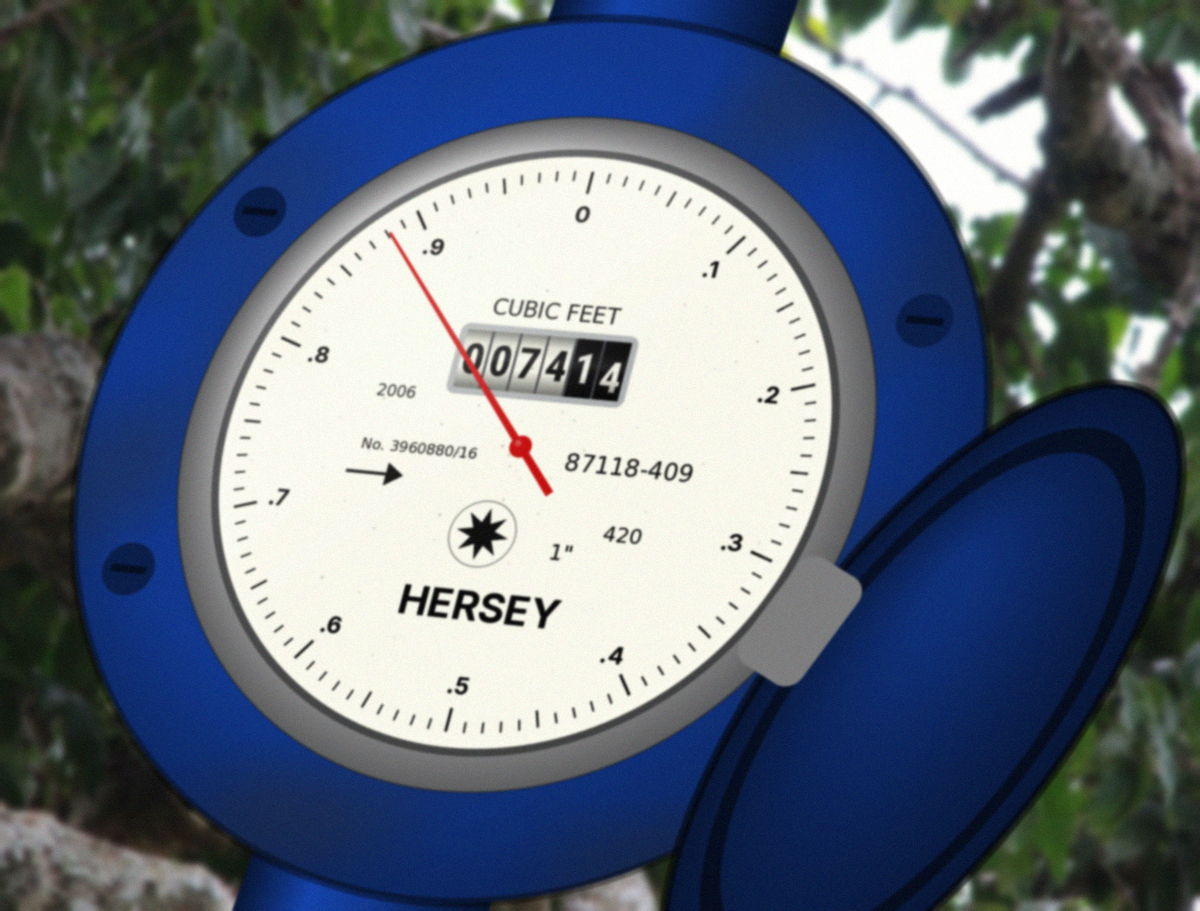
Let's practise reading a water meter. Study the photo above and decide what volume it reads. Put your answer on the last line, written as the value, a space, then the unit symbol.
7413.88 ft³
